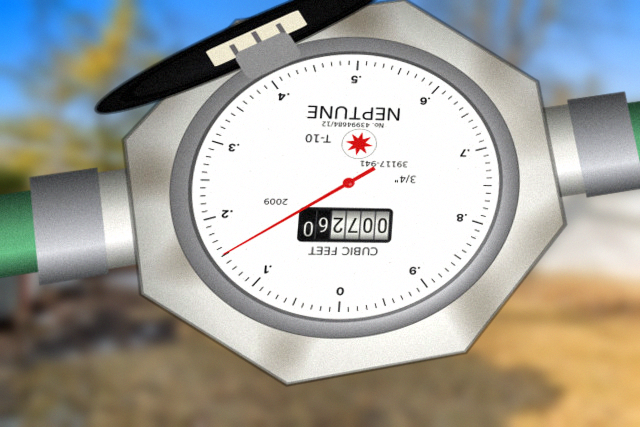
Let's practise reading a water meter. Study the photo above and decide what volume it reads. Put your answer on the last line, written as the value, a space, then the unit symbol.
7260.15 ft³
